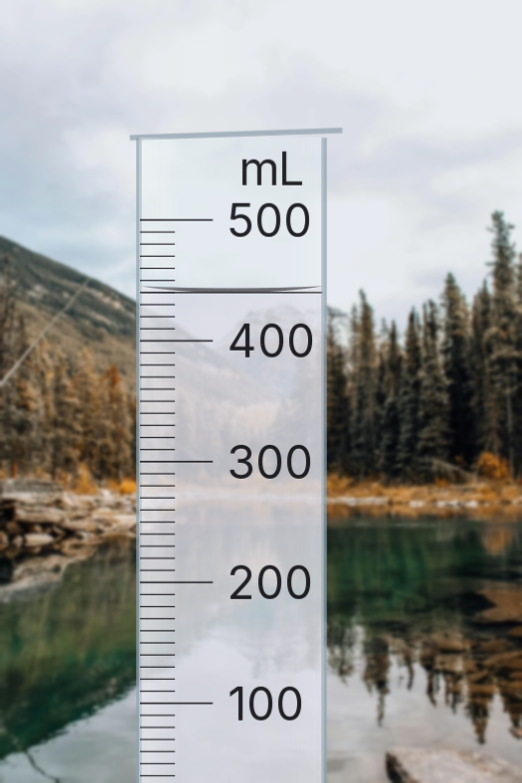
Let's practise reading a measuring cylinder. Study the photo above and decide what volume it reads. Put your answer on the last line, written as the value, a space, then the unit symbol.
440 mL
